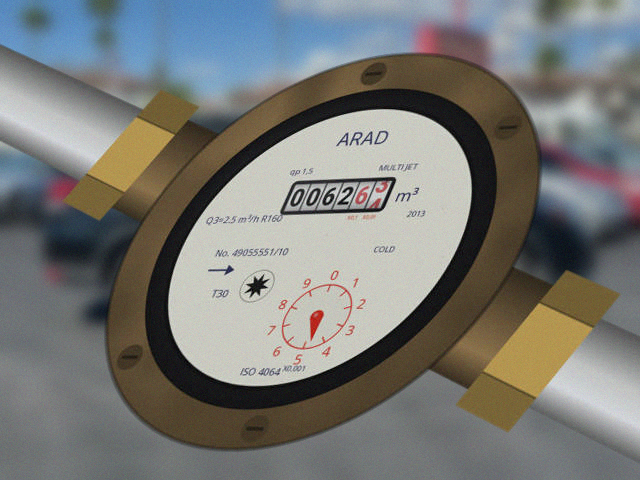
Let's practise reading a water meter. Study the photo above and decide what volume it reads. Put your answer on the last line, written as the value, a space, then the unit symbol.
62.634 m³
